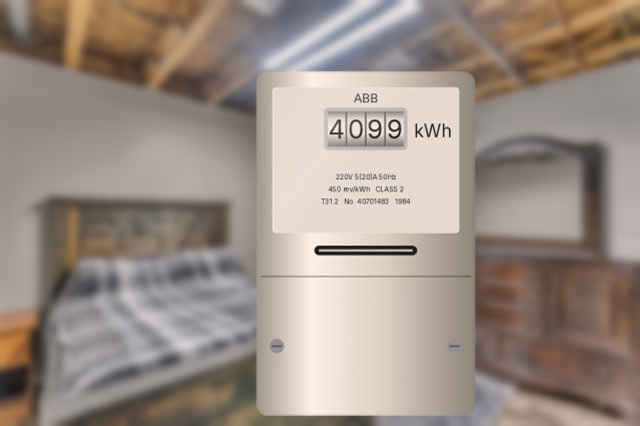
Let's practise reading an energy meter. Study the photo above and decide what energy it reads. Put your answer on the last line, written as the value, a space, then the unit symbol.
4099 kWh
